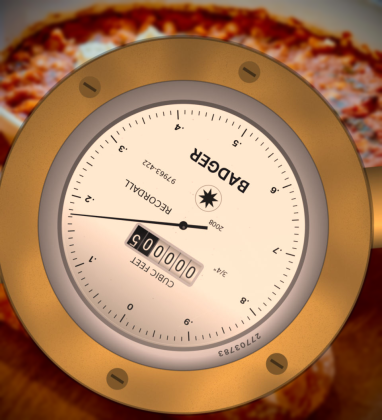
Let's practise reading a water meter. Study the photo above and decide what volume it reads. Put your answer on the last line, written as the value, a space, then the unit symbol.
5.17 ft³
